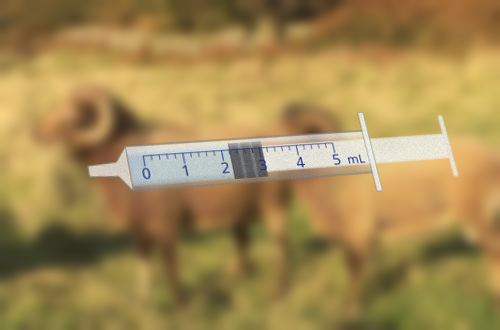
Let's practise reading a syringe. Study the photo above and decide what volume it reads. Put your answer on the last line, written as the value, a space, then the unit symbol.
2.2 mL
